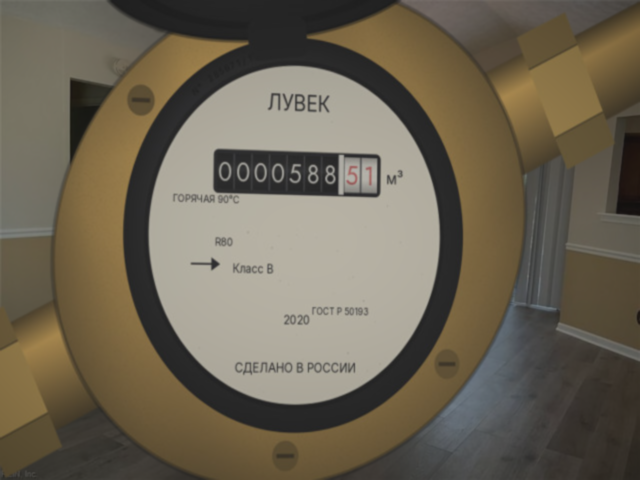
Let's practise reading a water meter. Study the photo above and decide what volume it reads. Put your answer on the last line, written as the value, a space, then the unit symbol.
588.51 m³
